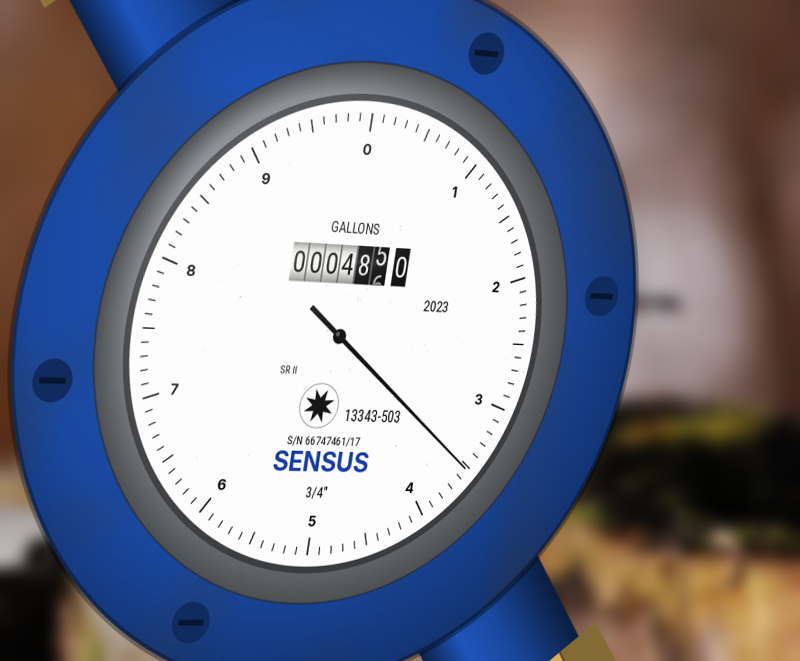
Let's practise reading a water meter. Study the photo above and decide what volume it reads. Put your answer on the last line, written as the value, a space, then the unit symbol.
4853.5 gal
